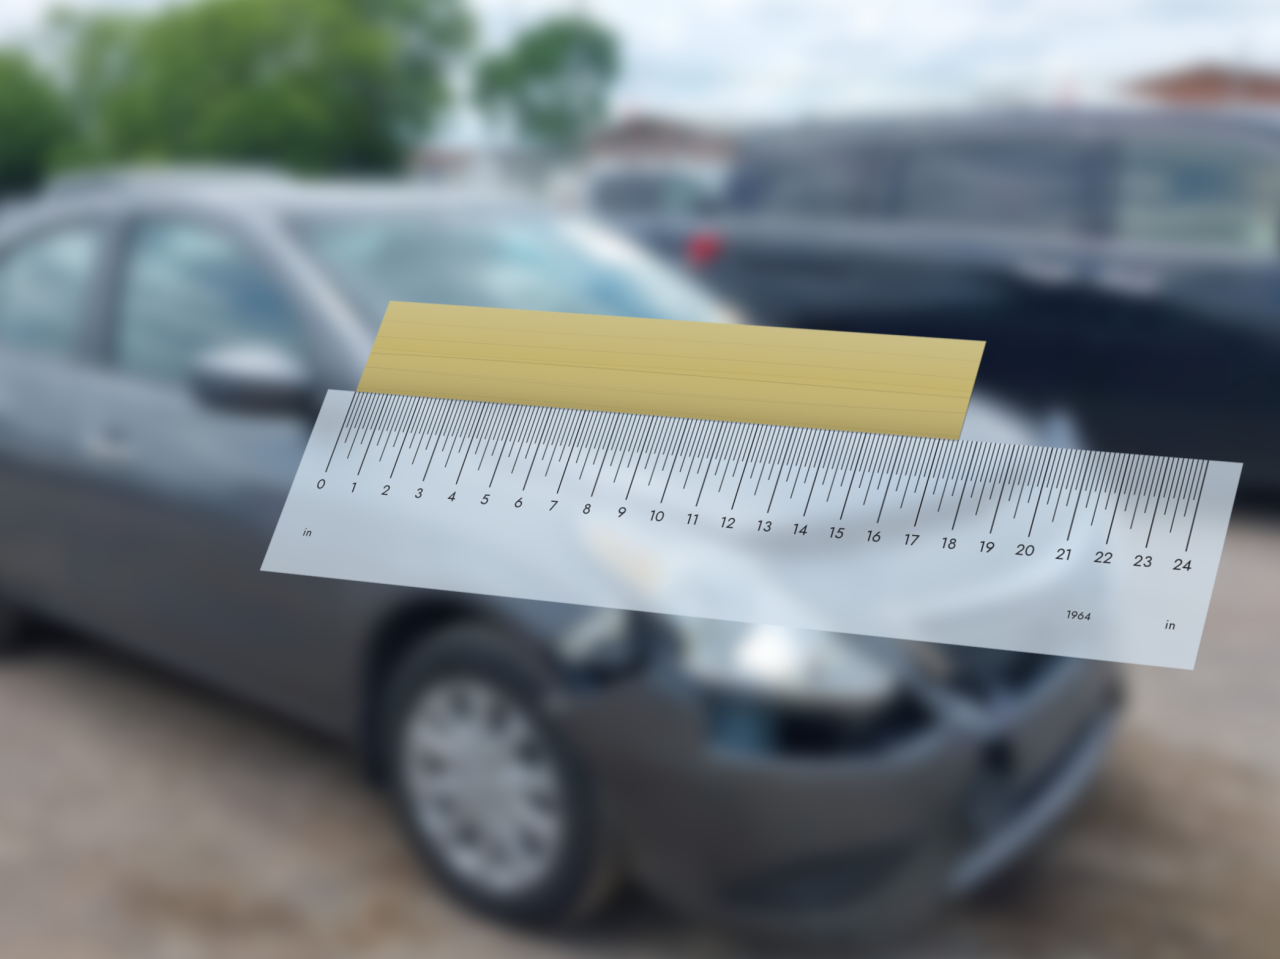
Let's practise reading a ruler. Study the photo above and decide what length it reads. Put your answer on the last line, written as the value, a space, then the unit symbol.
17.5 in
